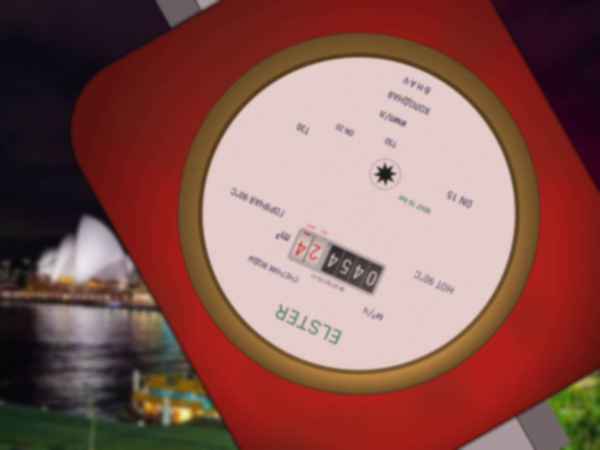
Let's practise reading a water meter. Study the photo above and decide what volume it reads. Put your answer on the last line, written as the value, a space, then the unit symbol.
454.24 m³
